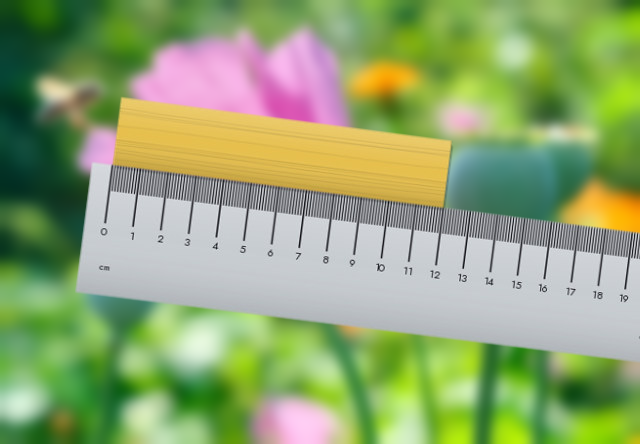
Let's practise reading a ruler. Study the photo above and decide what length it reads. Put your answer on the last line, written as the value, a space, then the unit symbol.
12 cm
